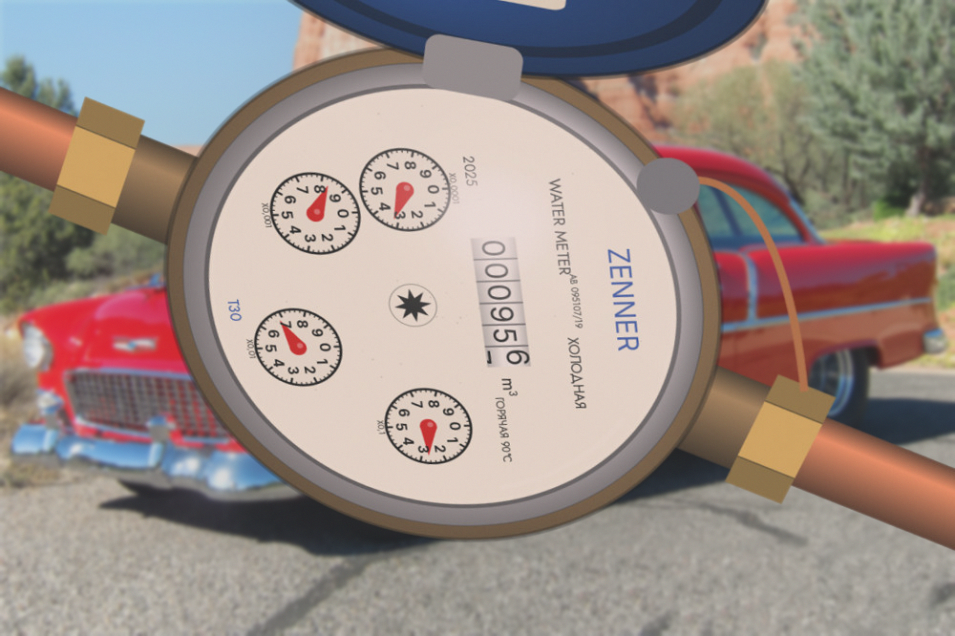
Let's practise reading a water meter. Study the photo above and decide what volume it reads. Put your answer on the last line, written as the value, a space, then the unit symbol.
956.2683 m³
